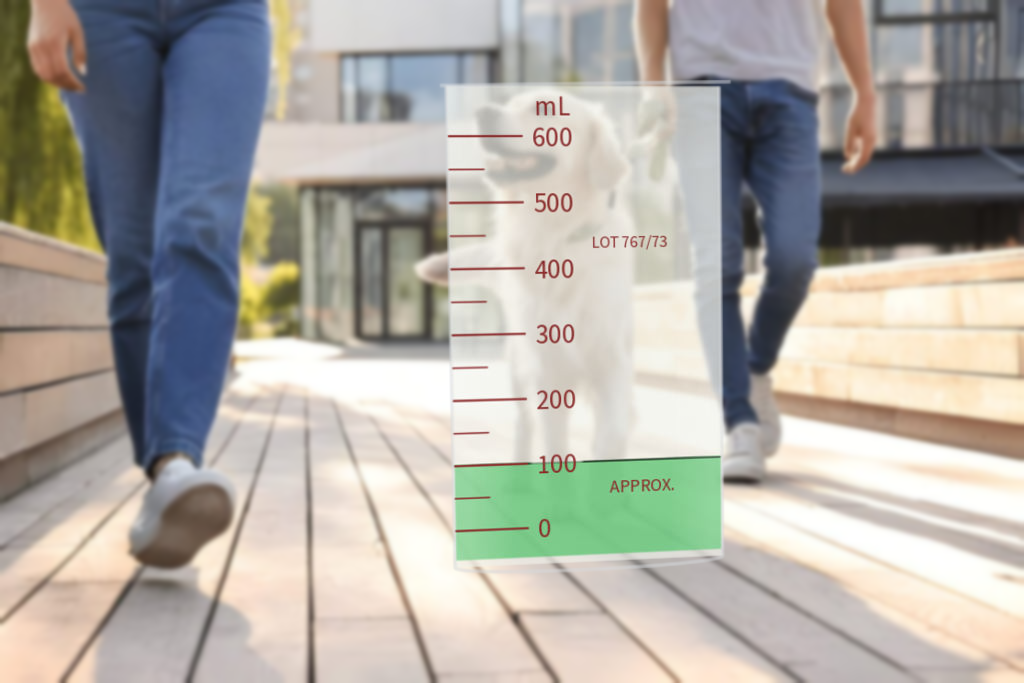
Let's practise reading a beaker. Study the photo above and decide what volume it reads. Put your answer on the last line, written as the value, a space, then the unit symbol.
100 mL
